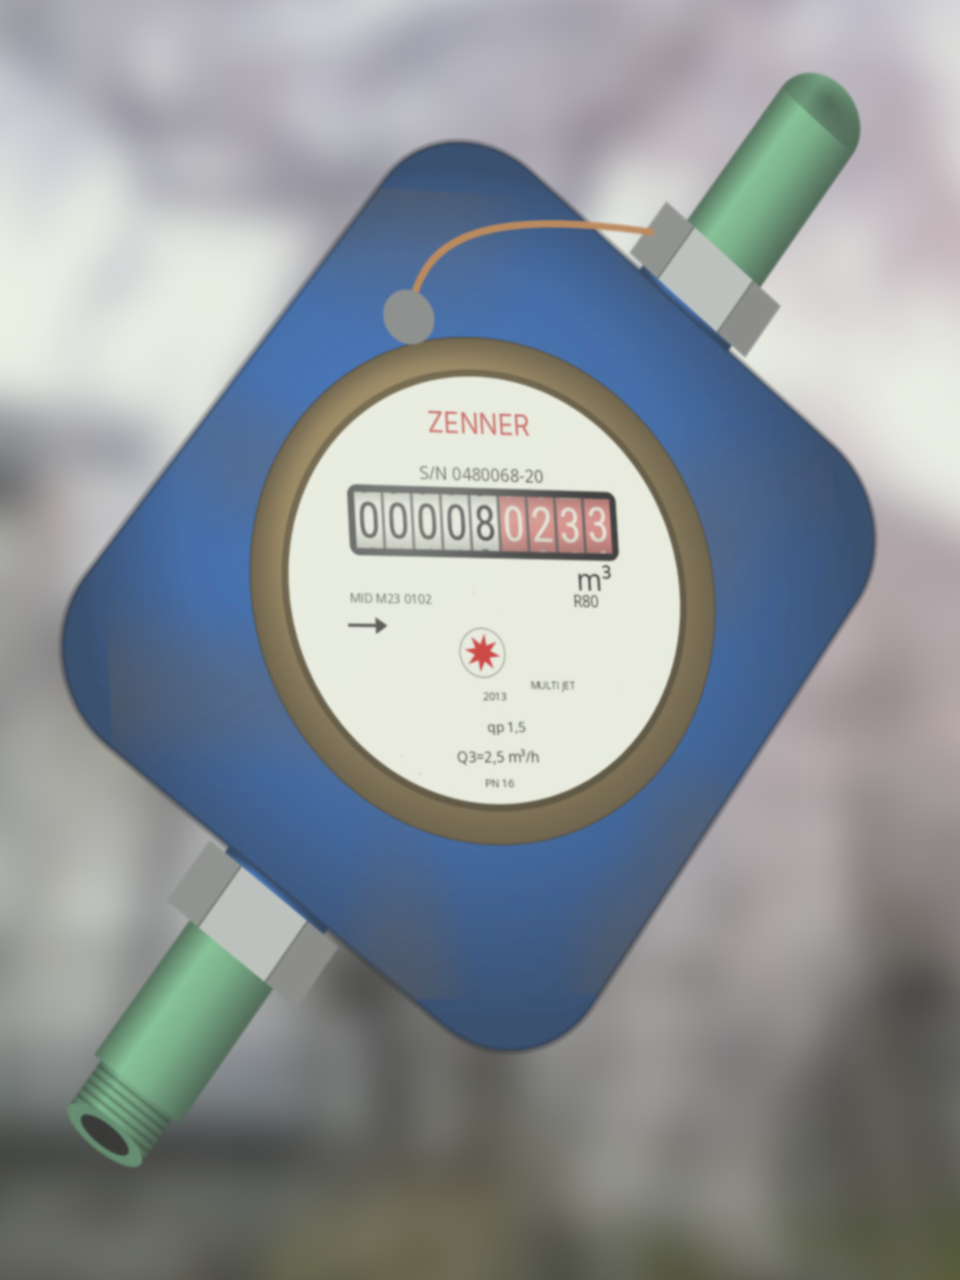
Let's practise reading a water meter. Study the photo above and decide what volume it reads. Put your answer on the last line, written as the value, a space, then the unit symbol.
8.0233 m³
